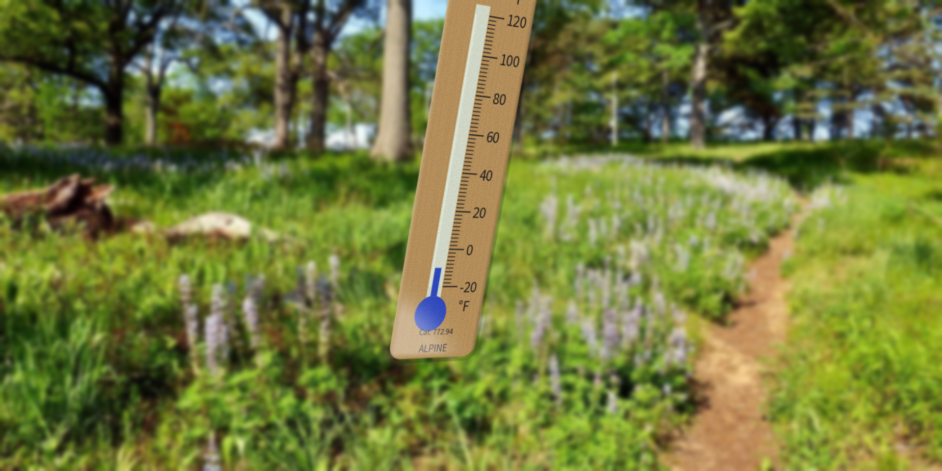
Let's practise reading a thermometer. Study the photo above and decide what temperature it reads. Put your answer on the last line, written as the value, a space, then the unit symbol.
-10 °F
